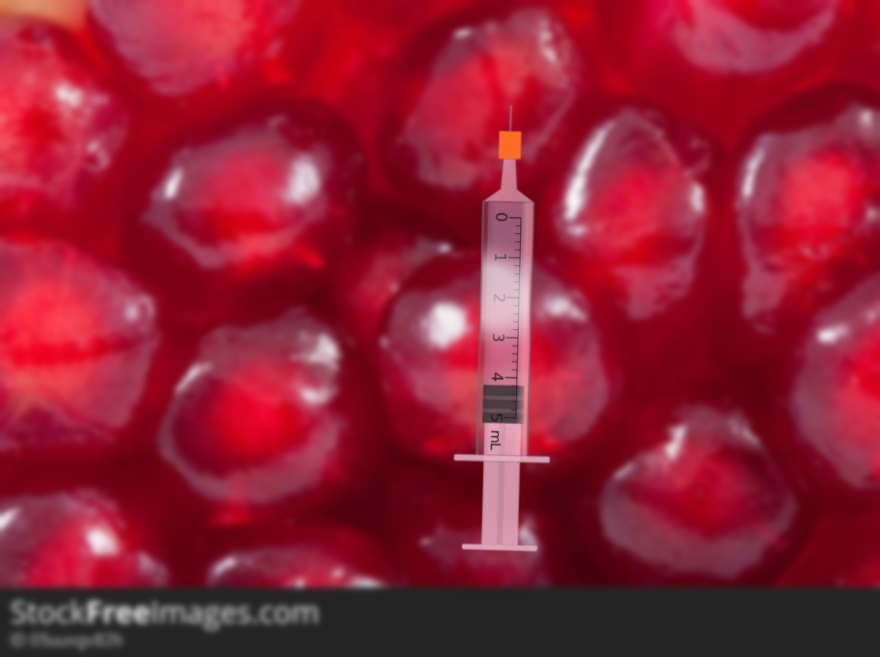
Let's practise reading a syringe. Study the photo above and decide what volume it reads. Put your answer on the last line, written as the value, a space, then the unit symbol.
4.2 mL
